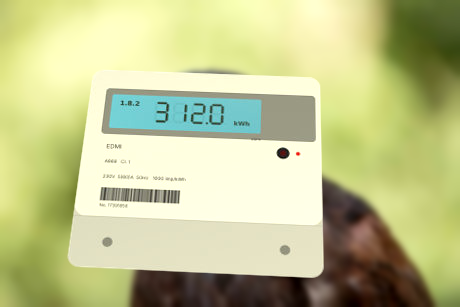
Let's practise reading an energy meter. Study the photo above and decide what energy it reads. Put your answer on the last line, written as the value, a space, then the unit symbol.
312.0 kWh
